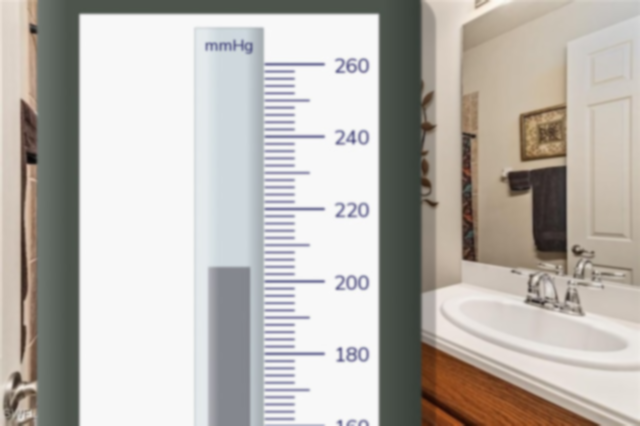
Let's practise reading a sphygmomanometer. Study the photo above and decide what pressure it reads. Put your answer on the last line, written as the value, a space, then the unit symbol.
204 mmHg
